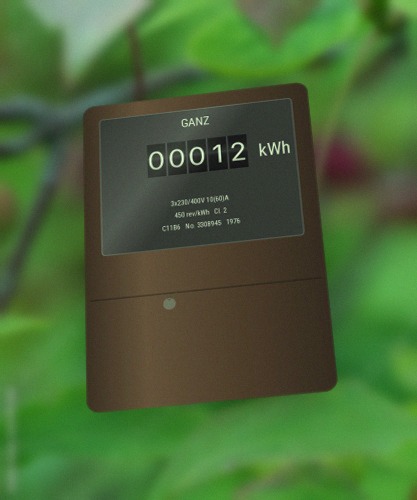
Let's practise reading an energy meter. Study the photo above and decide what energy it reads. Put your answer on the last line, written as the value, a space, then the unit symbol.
12 kWh
